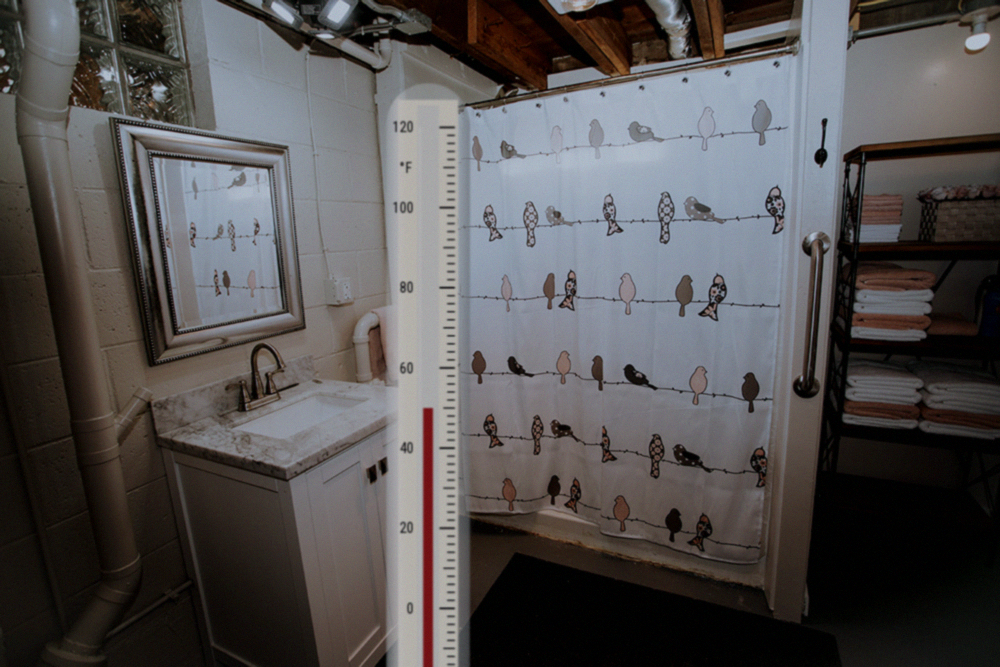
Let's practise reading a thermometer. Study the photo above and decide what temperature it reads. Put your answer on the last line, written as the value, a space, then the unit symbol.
50 °F
